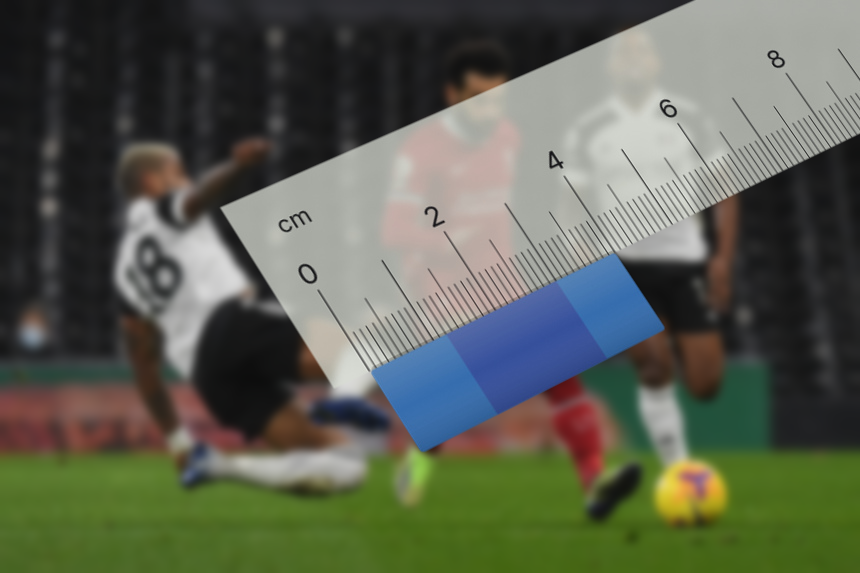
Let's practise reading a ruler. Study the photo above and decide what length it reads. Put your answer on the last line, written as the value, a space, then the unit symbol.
4 cm
